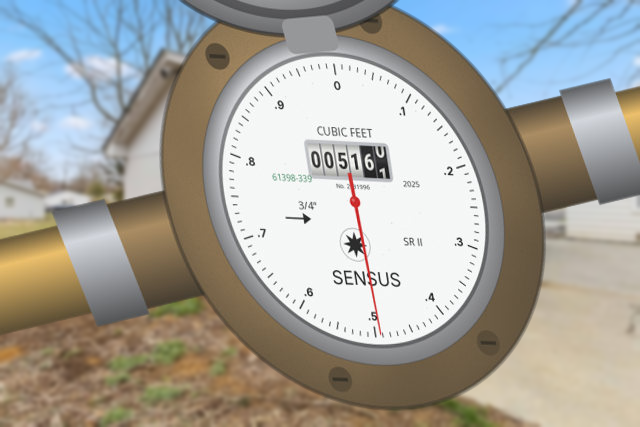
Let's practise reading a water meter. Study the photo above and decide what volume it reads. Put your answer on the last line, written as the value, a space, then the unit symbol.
5160.49 ft³
